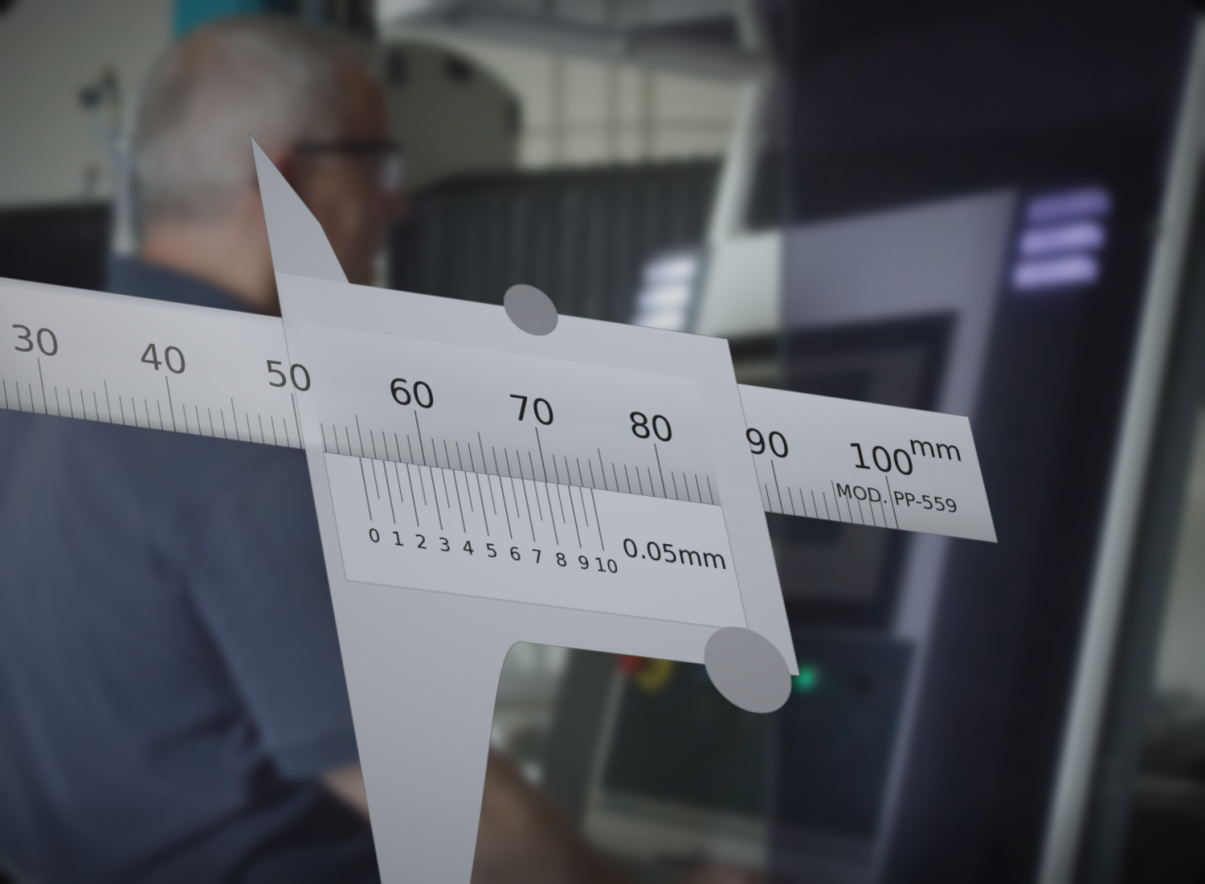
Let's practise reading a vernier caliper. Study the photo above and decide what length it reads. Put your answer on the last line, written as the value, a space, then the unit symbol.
54.7 mm
